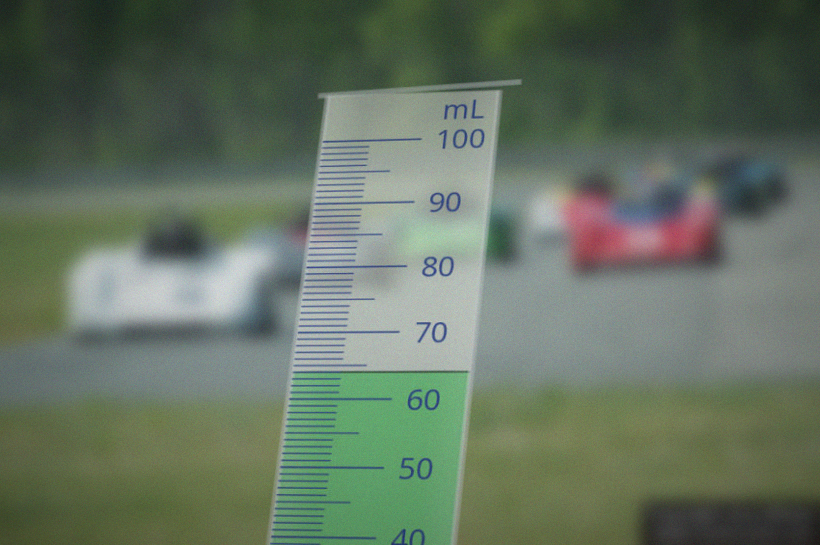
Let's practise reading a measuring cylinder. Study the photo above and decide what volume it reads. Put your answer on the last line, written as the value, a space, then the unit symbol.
64 mL
